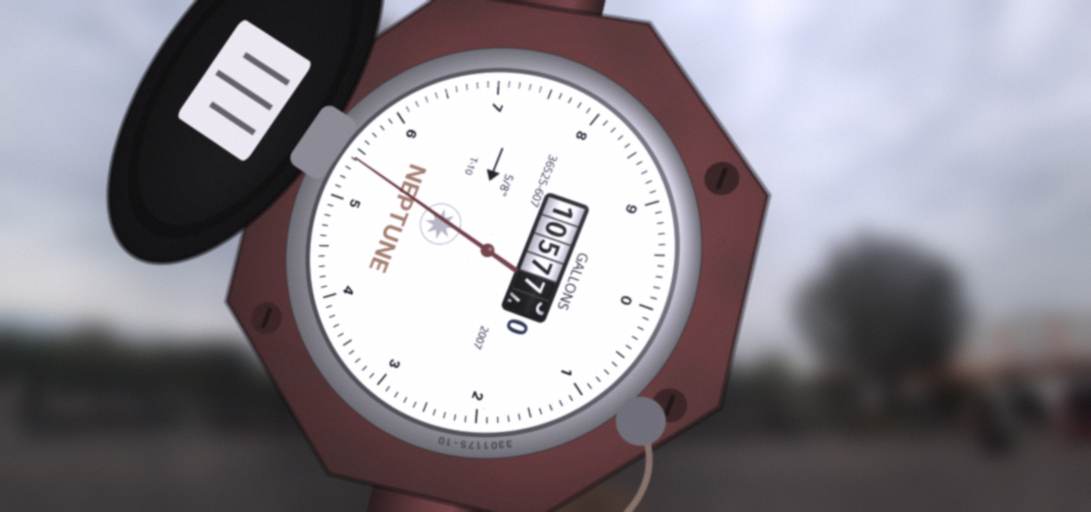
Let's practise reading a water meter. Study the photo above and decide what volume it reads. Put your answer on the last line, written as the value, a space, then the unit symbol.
1057735.4 gal
